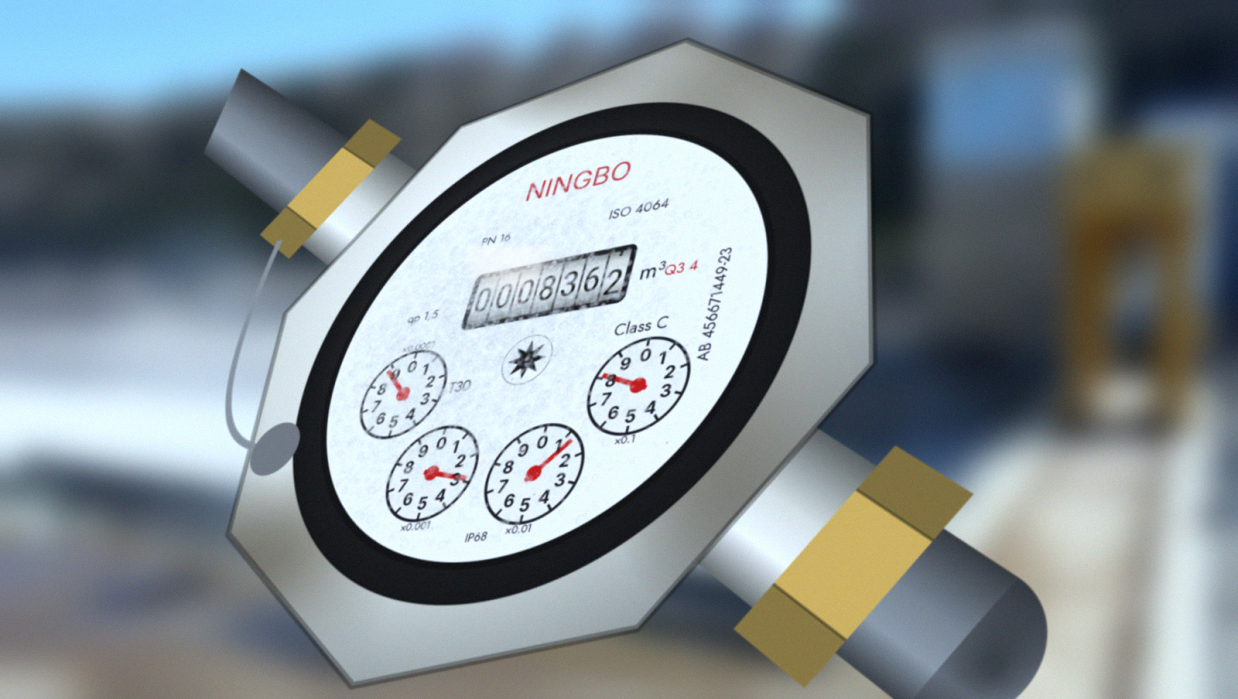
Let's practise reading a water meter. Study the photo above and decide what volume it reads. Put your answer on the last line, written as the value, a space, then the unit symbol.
8361.8128 m³
